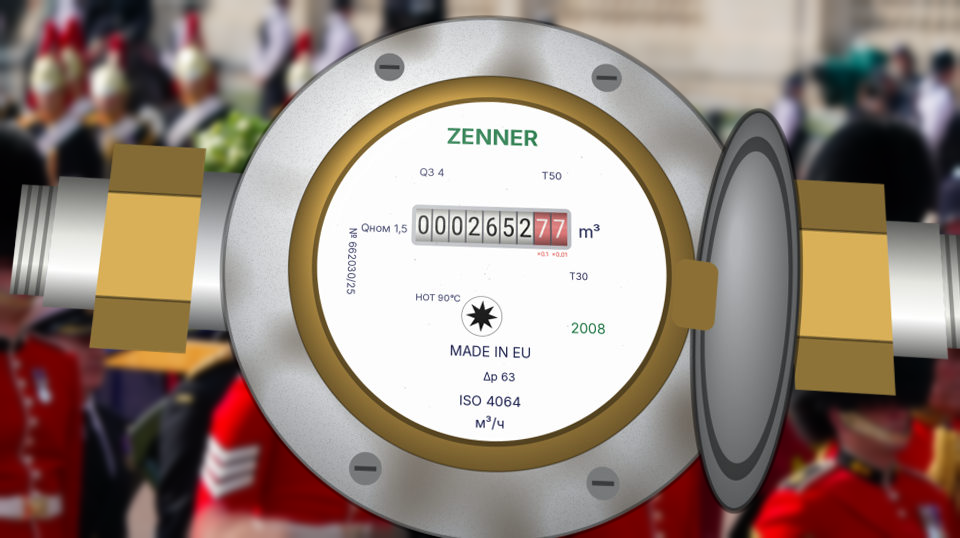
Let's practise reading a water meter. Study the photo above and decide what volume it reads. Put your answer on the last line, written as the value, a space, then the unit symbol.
2652.77 m³
